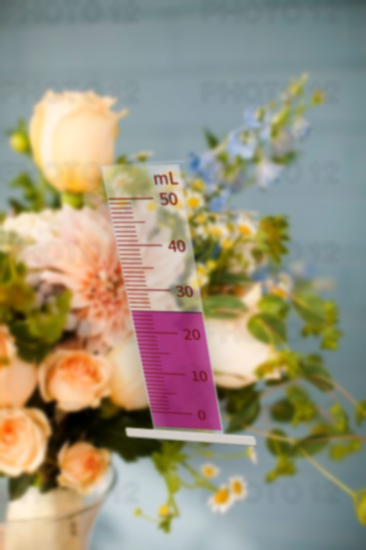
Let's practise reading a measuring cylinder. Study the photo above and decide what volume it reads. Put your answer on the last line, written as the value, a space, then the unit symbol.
25 mL
